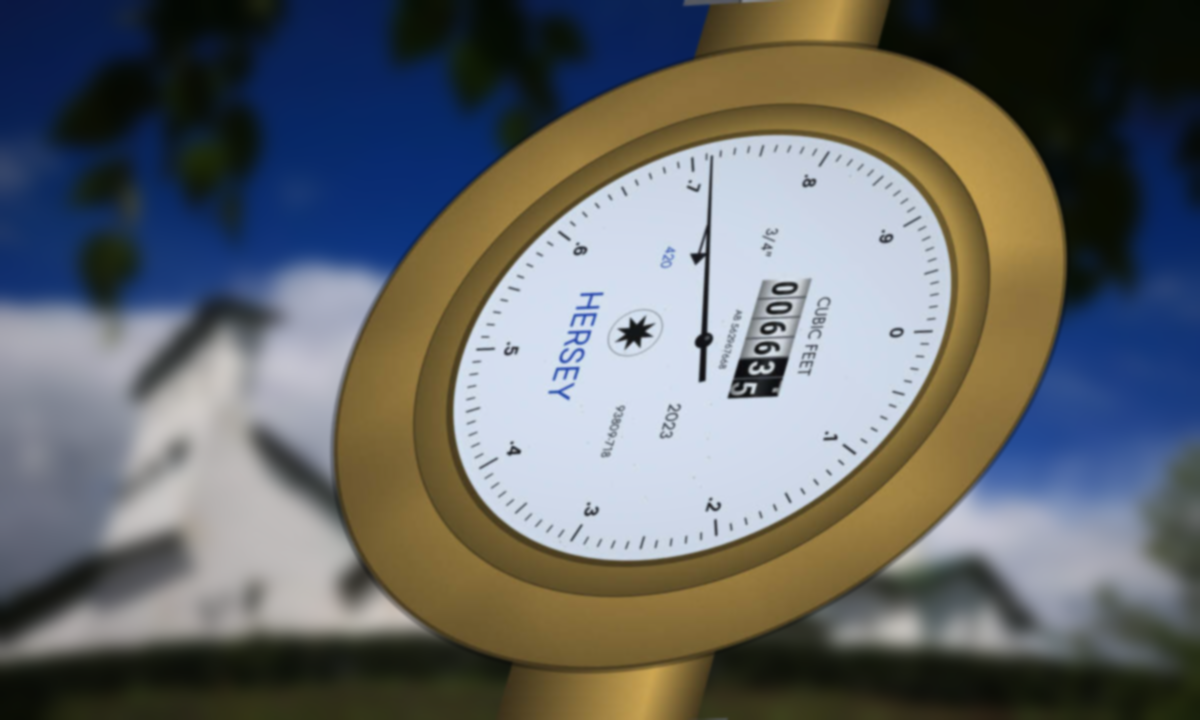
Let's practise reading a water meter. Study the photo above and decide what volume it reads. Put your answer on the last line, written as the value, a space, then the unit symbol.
6634.71 ft³
